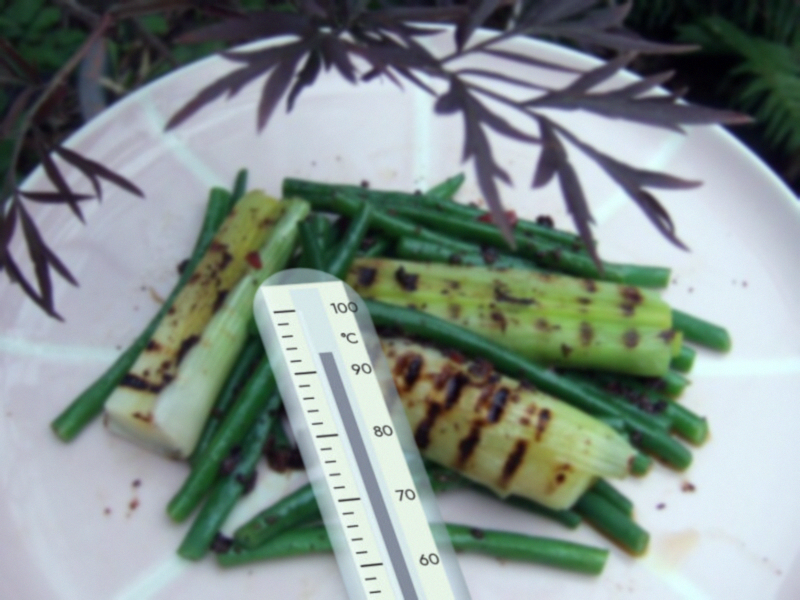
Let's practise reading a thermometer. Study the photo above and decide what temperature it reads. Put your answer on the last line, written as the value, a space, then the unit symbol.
93 °C
